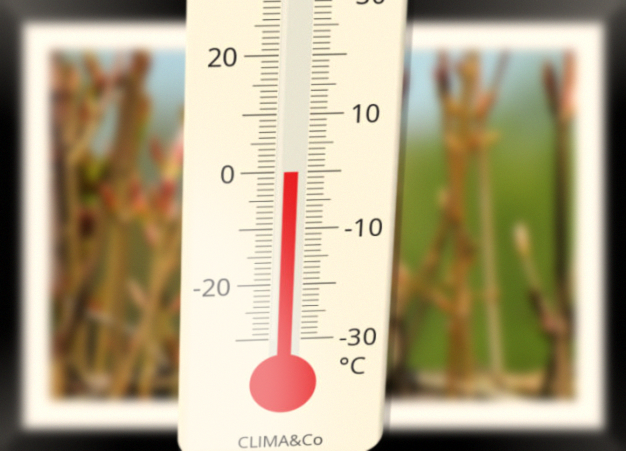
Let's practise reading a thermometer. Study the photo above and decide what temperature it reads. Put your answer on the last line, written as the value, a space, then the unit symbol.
0 °C
